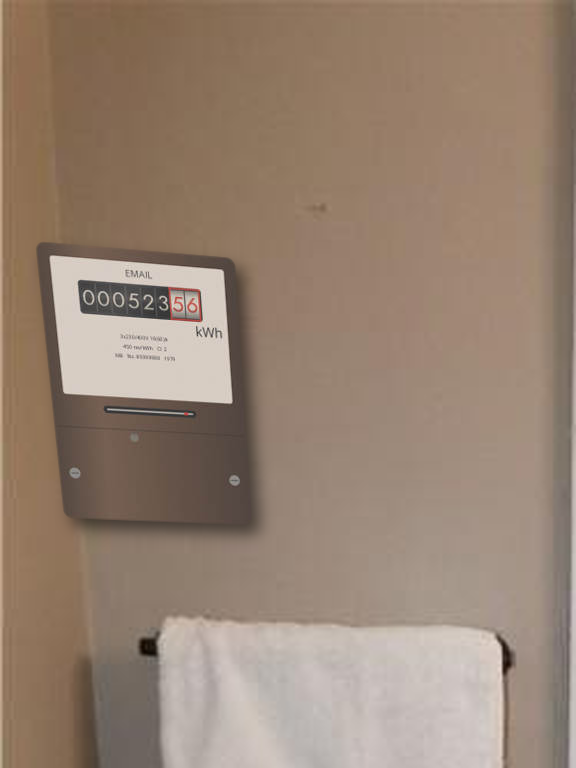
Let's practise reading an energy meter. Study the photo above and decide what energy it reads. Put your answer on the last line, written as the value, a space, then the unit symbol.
523.56 kWh
